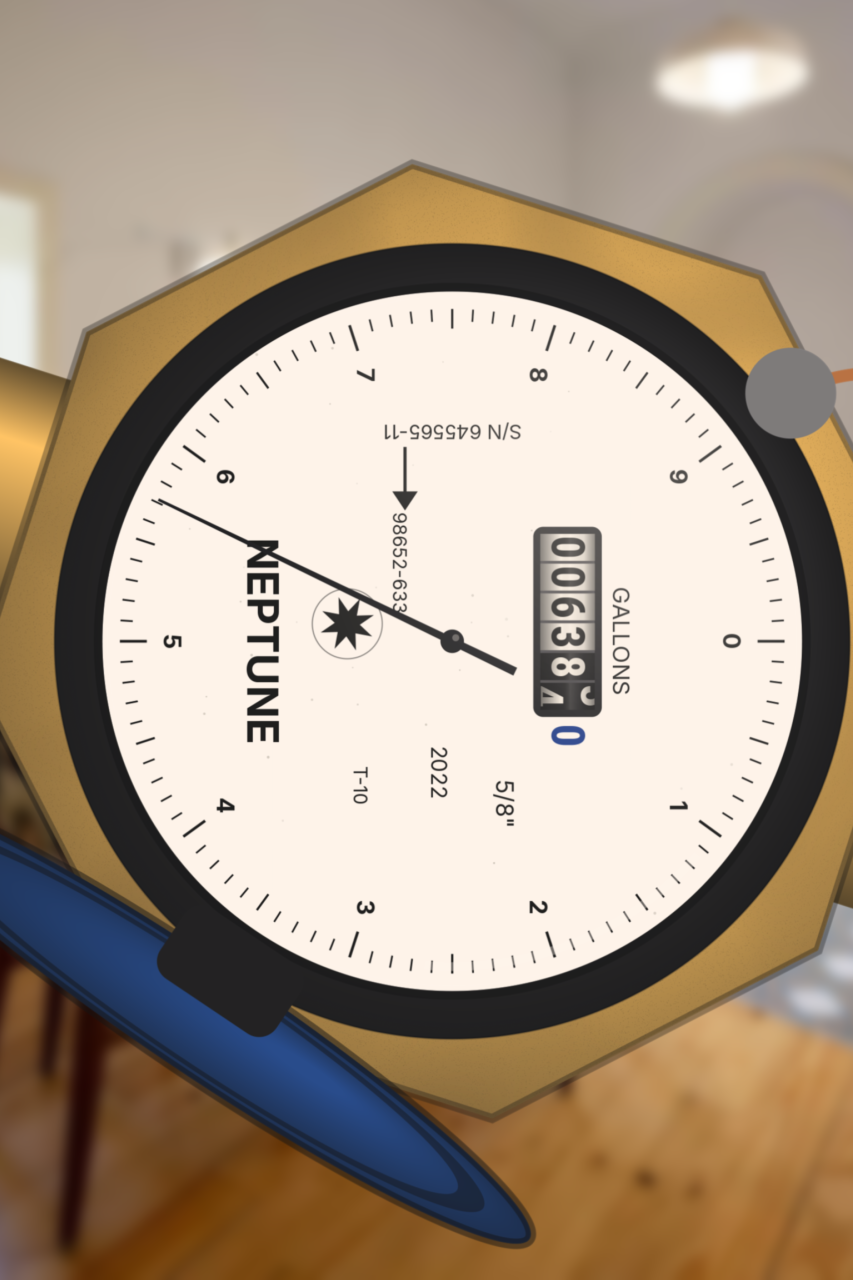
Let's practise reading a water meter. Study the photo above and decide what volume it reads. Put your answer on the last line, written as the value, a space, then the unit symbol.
63835.7 gal
